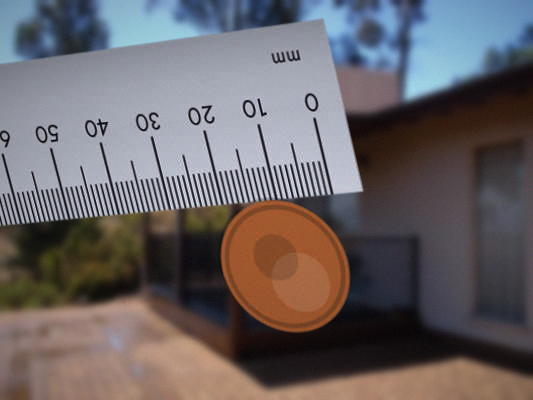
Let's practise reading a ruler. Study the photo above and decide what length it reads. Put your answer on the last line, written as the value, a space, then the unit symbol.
23 mm
